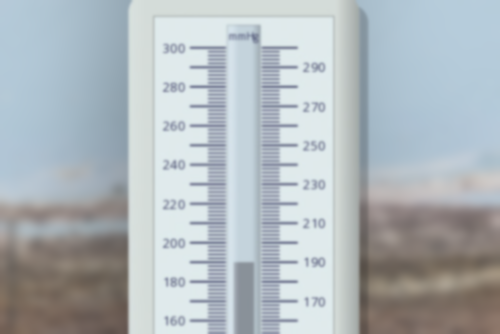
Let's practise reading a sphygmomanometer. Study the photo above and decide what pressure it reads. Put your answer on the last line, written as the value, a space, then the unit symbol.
190 mmHg
